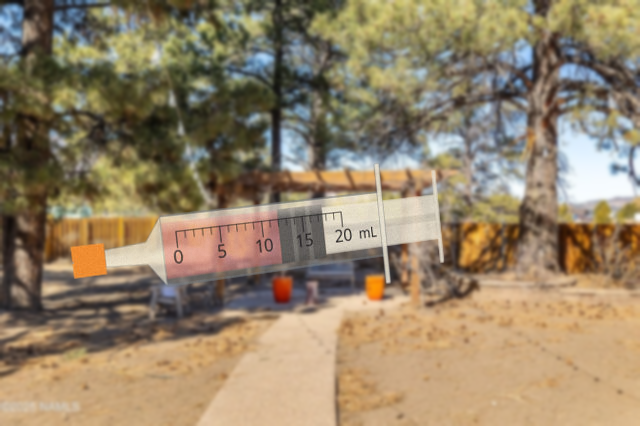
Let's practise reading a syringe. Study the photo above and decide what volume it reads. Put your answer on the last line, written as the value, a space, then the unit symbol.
12 mL
